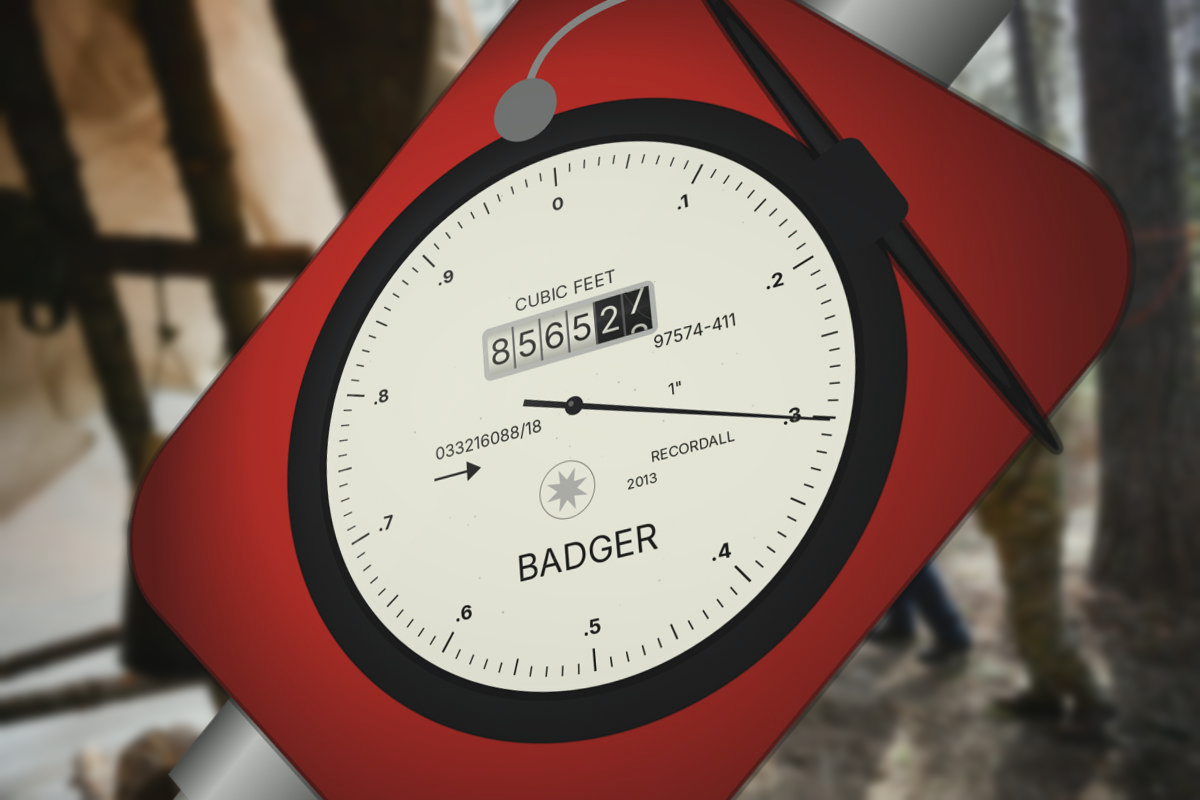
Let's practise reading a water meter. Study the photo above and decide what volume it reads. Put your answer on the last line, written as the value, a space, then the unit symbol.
856527.30 ft³
